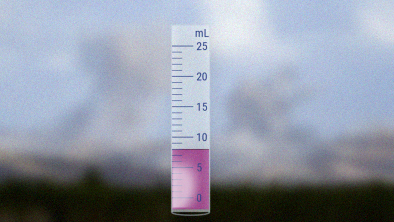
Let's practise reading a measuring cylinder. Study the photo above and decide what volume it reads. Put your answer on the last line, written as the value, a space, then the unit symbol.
8 mL
